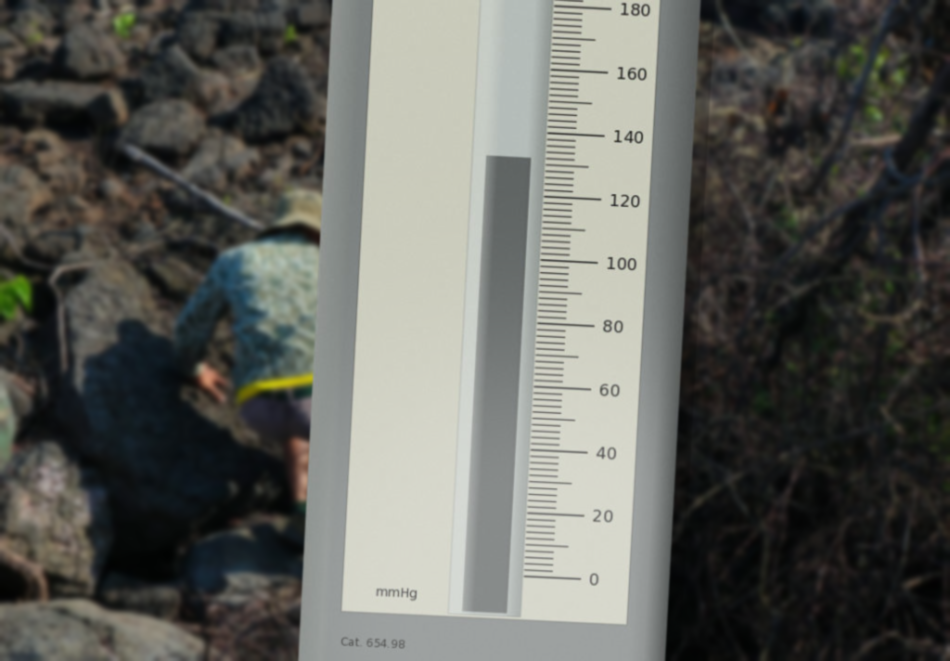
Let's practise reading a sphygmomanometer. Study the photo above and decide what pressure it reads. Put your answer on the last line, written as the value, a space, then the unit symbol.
132 mmHg
